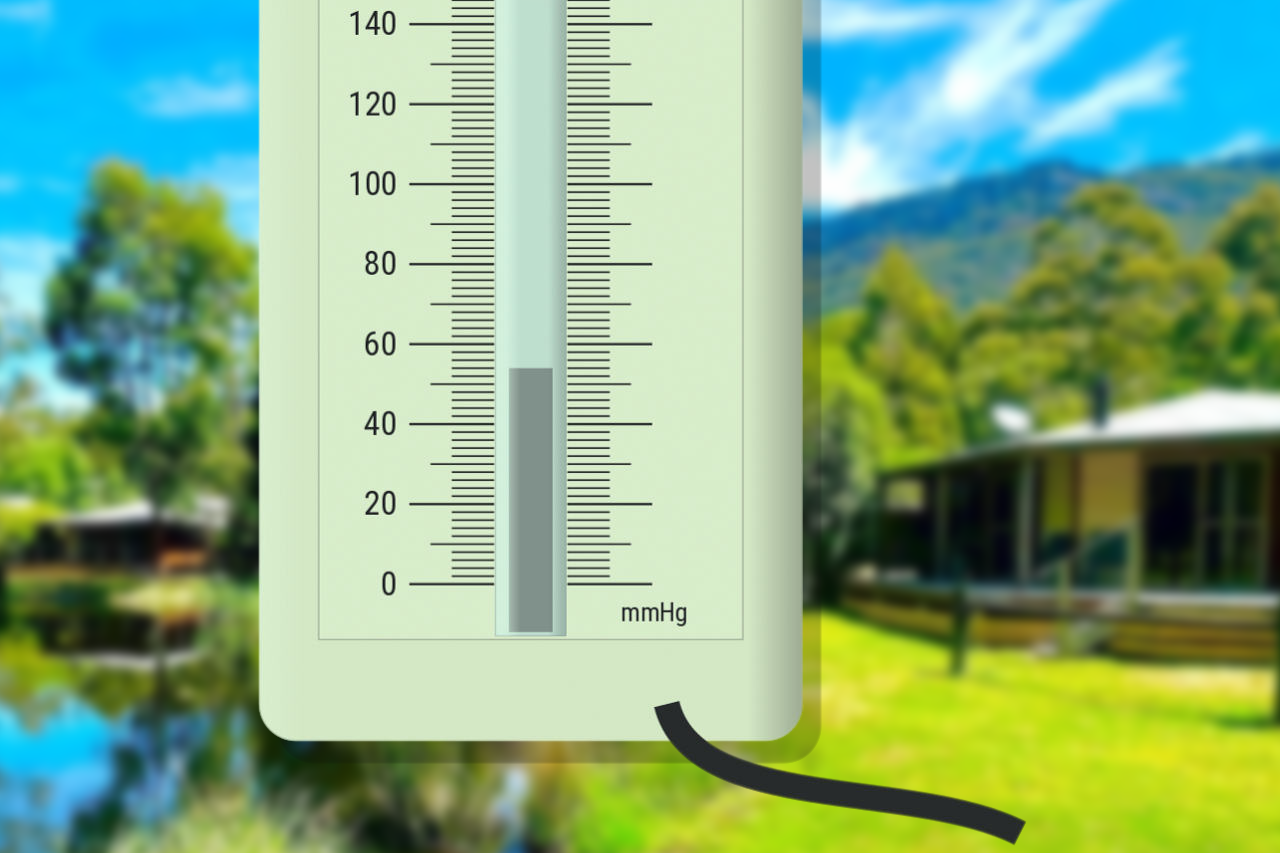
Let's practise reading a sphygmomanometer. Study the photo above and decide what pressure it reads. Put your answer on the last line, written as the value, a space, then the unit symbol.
54 mmHg
